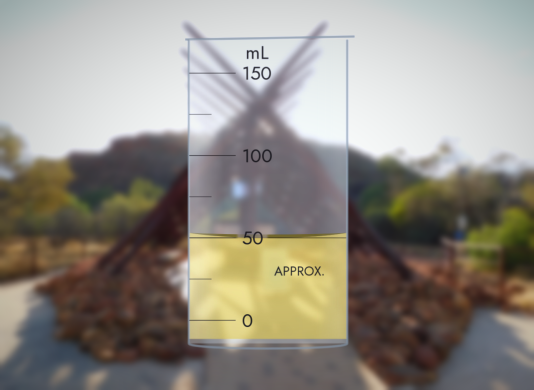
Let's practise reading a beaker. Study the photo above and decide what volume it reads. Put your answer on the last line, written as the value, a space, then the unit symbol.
50 mL
